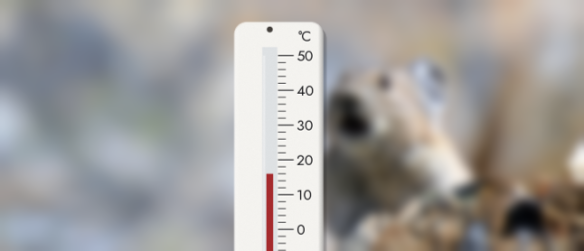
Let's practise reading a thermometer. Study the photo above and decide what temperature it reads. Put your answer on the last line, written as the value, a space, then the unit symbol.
16 °C
